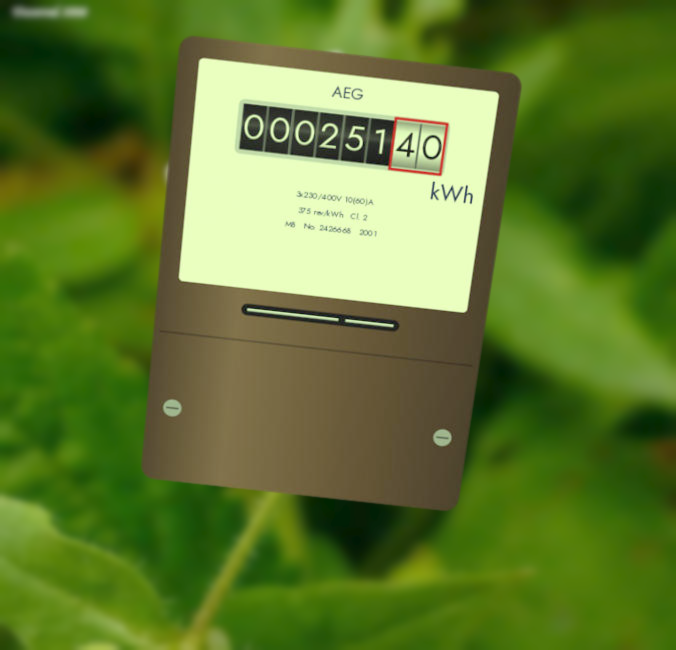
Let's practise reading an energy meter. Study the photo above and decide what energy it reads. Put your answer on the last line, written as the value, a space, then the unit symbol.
251.40 kWh
